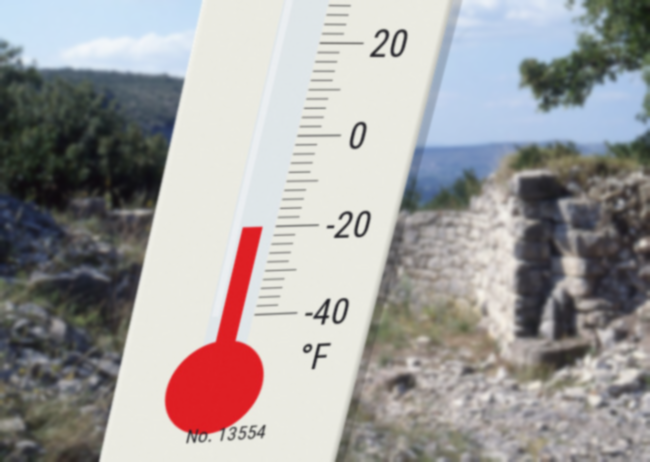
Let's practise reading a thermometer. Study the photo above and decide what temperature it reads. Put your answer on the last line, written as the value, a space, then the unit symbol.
-20 °F
